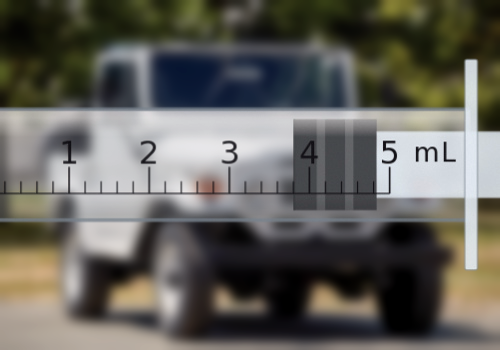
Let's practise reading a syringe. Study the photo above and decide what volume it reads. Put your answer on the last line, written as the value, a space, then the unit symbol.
3.8 mL
